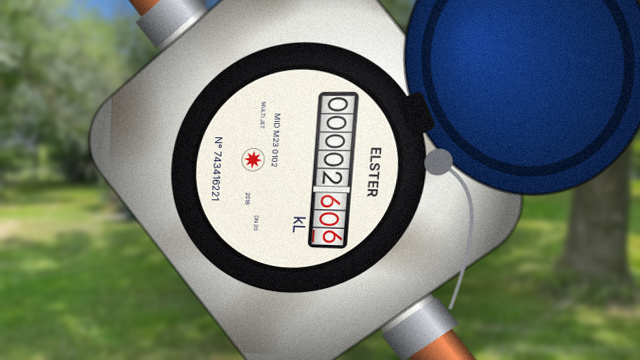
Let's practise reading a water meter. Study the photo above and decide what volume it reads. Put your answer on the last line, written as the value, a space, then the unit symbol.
2.606 kL
